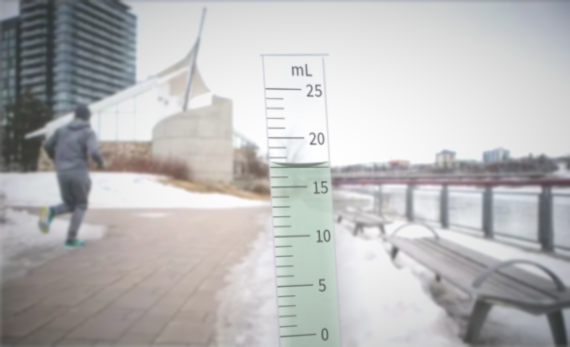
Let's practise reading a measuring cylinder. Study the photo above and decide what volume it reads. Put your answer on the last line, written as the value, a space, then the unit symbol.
17 mL
